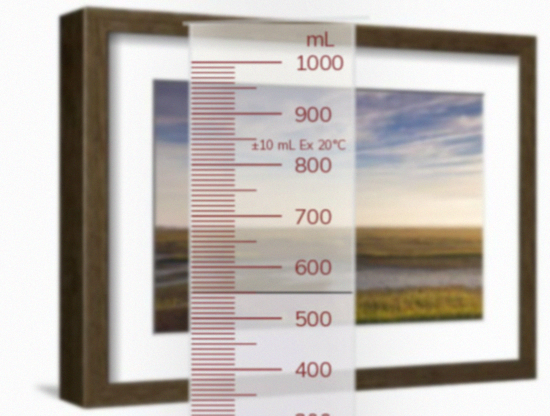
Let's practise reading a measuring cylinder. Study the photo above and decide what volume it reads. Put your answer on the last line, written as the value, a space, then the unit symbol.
550 mL
